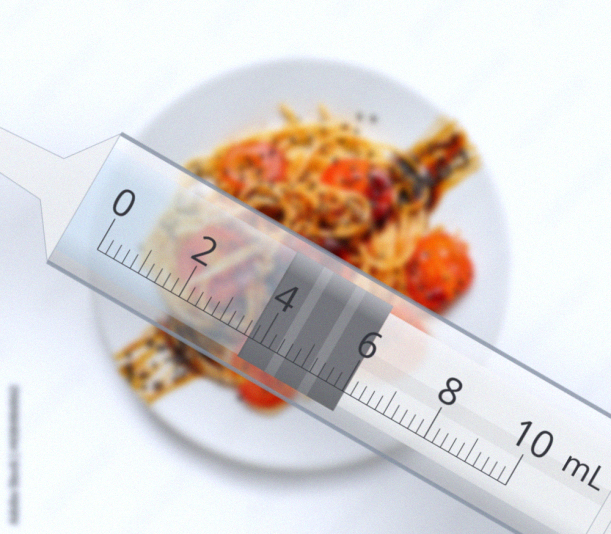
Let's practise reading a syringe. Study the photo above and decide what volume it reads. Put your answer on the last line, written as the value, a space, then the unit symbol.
3.7 mL
